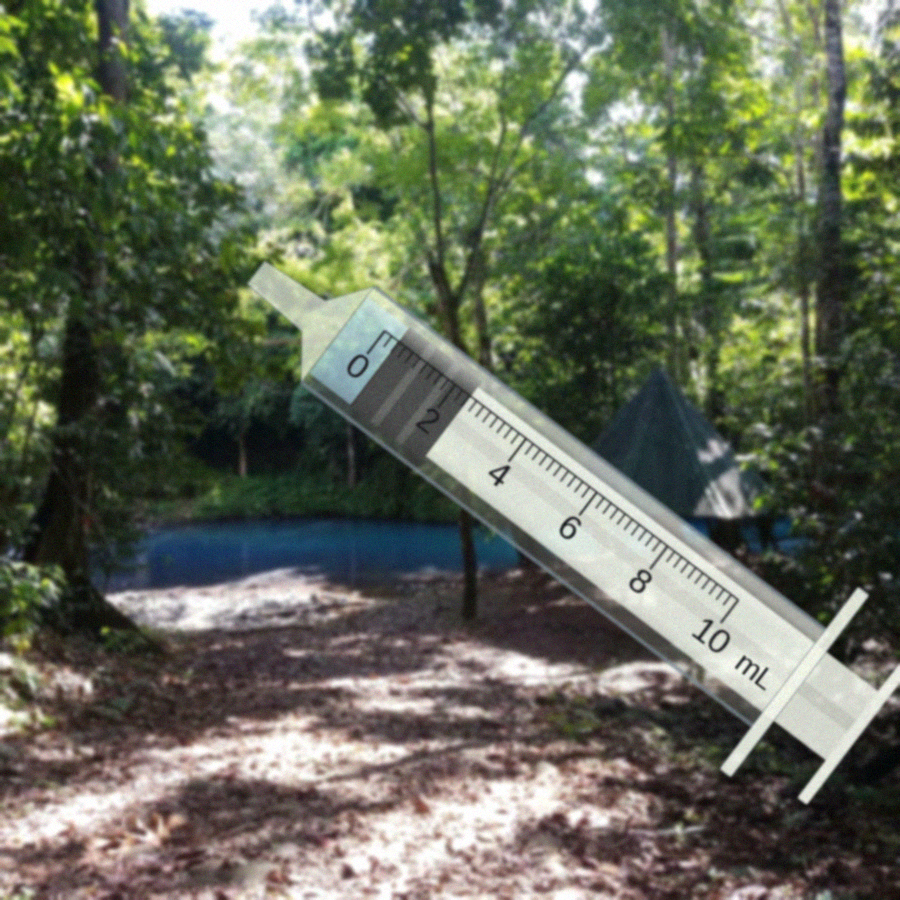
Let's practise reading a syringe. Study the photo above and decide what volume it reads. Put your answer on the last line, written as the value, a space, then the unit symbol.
0.4 mL
